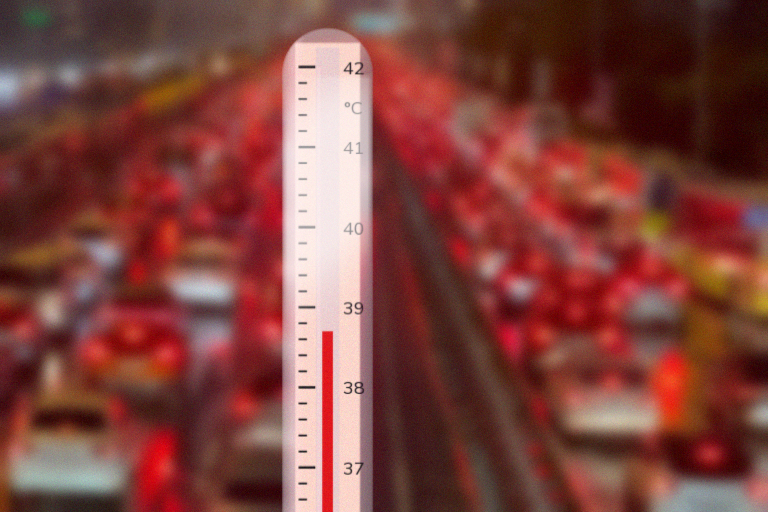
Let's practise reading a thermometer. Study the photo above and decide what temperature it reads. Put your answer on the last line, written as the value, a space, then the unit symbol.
38.7 °C
